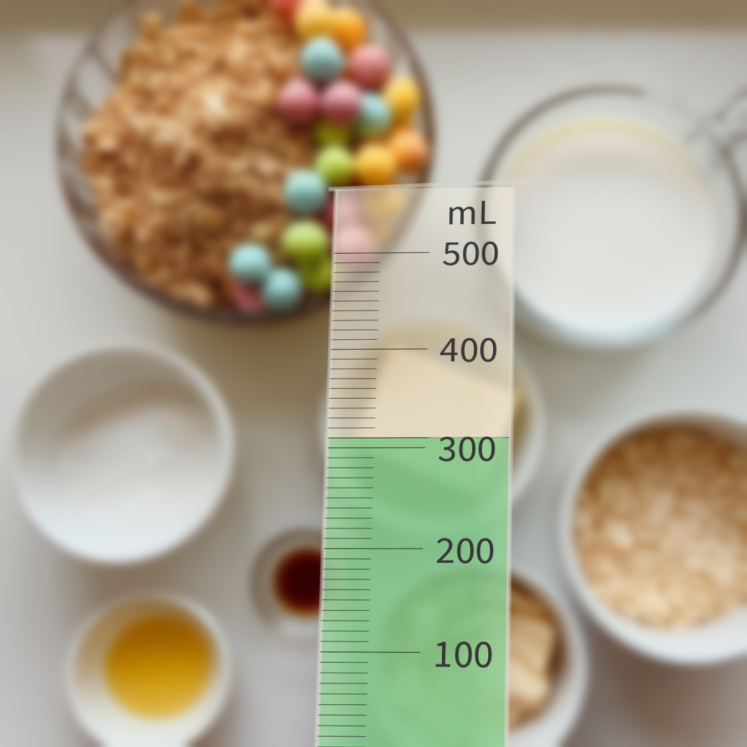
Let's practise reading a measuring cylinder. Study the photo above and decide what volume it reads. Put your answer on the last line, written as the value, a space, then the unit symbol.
310 mL
